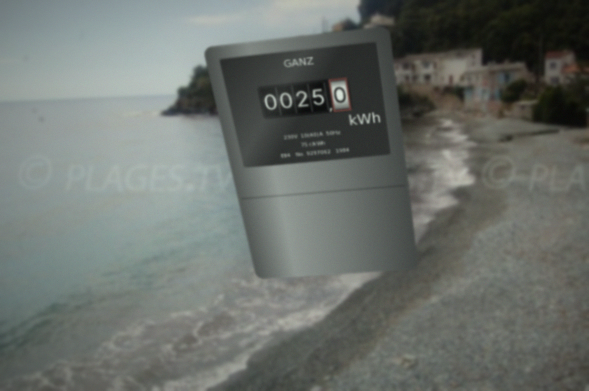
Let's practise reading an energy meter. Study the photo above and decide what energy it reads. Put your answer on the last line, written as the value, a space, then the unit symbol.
25.0 kWh
